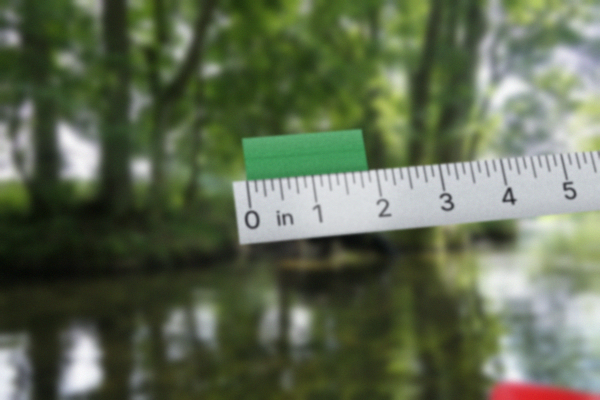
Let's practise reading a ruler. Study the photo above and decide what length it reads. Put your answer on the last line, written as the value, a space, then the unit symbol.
1.875 in
